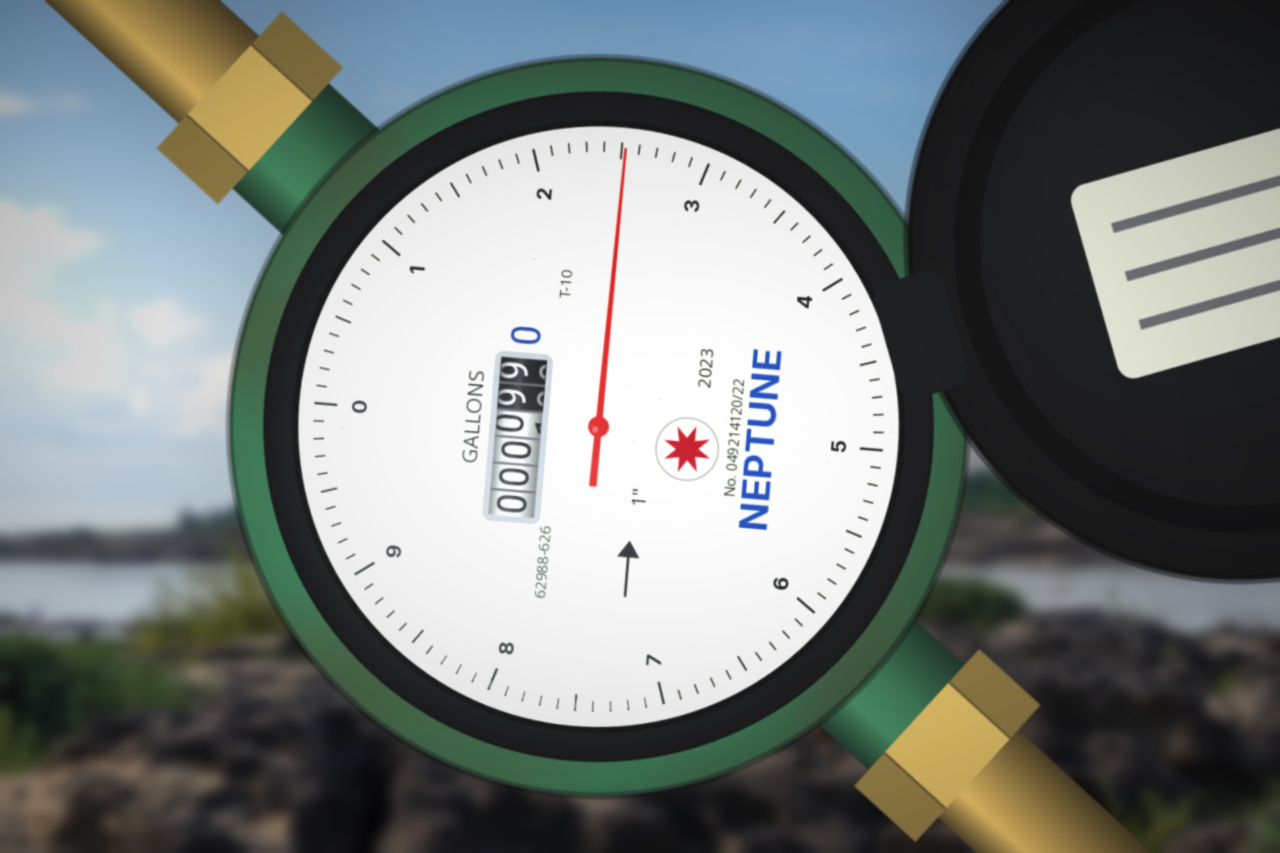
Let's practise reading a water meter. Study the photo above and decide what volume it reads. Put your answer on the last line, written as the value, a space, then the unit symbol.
992.5 gal
